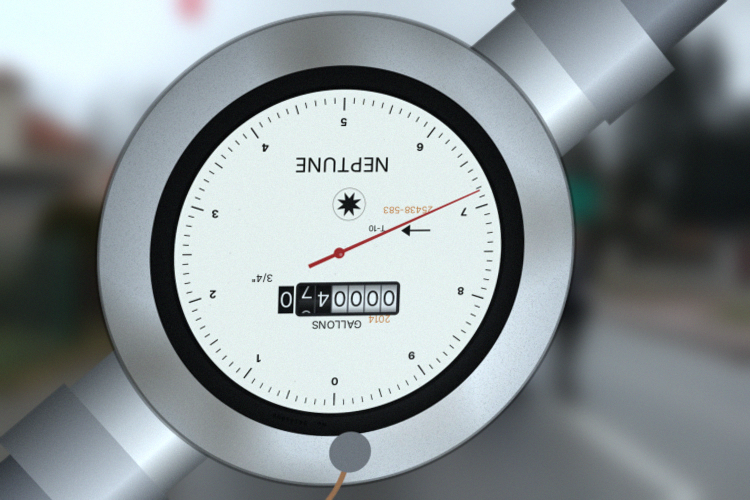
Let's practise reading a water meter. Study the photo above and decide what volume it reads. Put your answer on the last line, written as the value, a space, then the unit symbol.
466.8 gal
